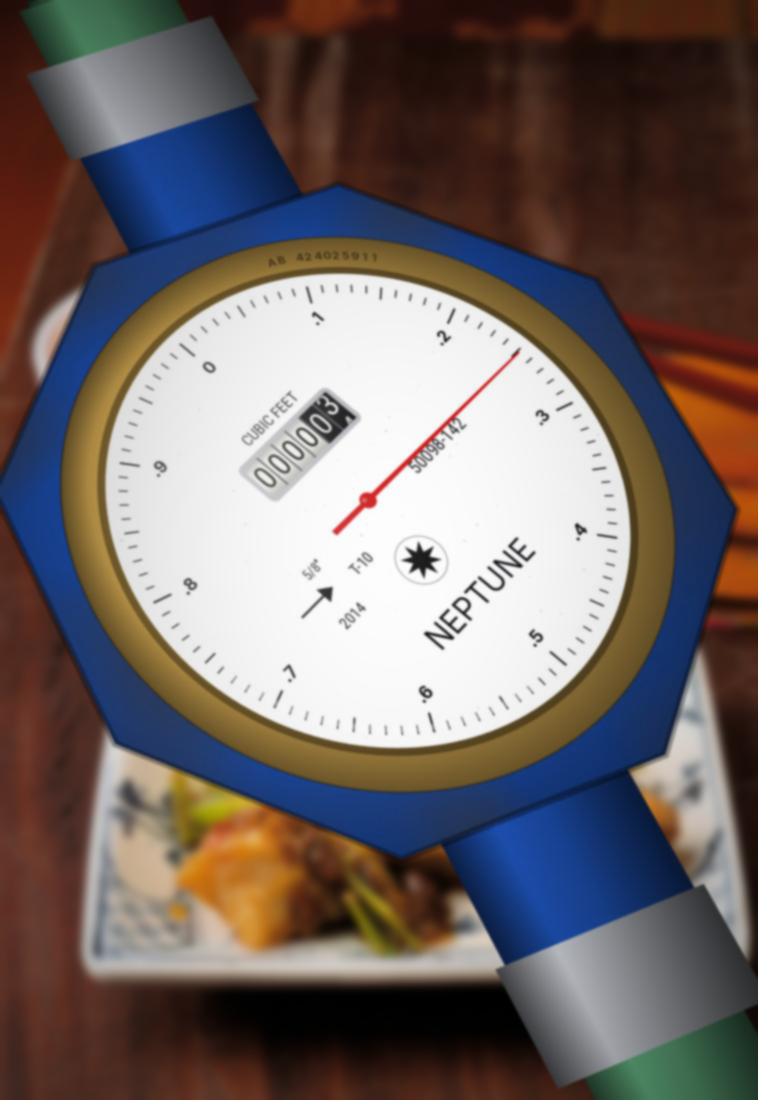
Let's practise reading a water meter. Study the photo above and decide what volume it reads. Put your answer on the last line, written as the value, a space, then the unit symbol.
3.25 ft³
